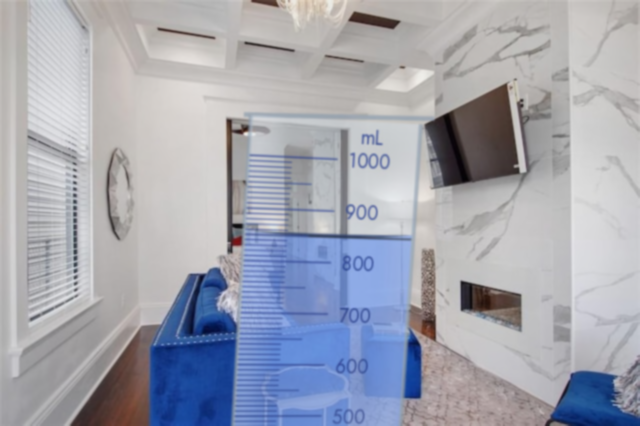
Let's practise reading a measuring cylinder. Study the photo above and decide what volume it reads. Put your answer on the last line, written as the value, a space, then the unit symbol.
850 mL
